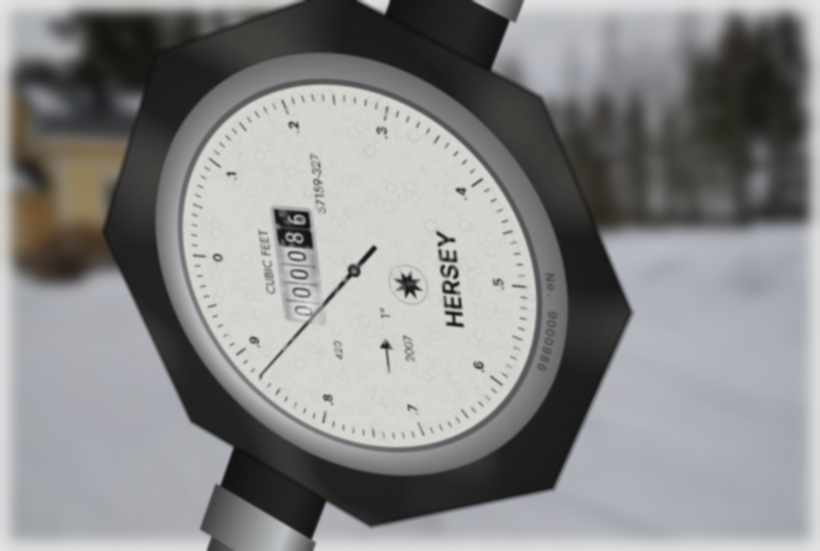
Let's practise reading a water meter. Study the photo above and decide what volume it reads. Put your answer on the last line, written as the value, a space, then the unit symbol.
85.87 ft³
